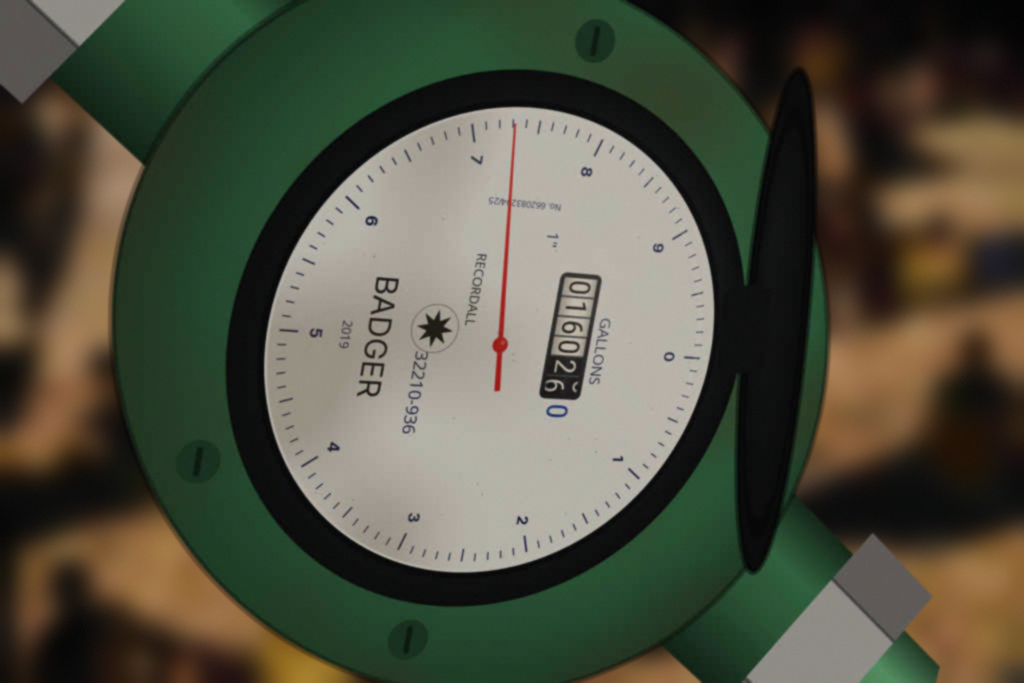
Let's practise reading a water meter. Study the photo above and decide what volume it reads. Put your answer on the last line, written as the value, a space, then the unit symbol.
160257.3 gal
